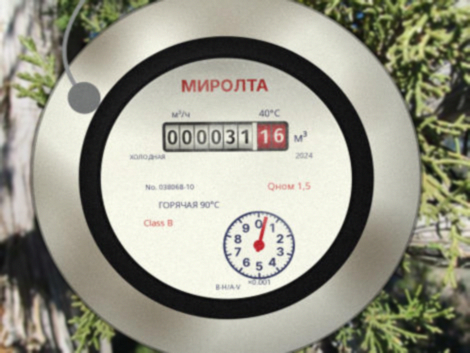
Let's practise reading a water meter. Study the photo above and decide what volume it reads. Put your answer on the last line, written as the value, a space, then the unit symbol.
31.160 m³
